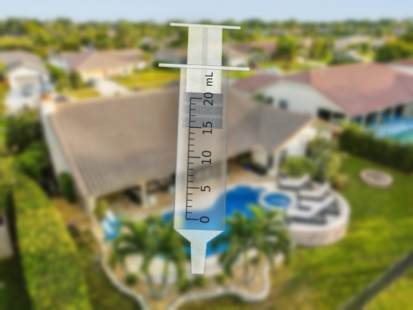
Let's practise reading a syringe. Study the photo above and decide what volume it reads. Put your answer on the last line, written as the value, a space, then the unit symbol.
15 mL
